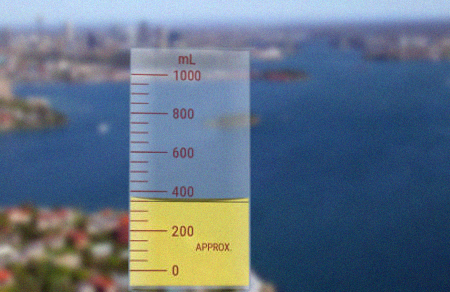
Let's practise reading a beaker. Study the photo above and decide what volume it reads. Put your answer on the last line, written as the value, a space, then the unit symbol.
350 mL
